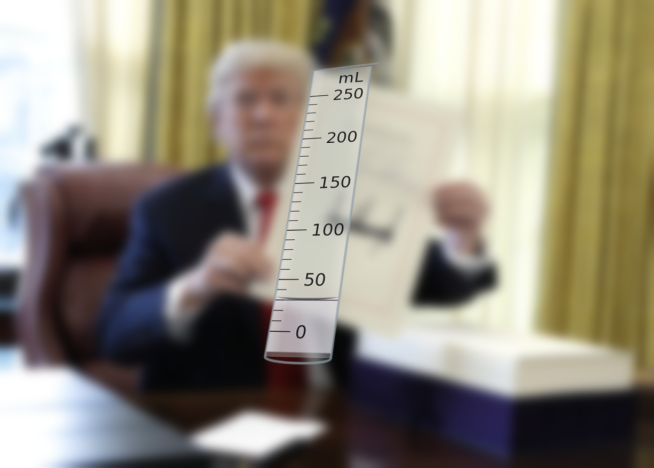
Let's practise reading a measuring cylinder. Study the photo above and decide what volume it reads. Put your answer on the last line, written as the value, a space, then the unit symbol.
30 mL
